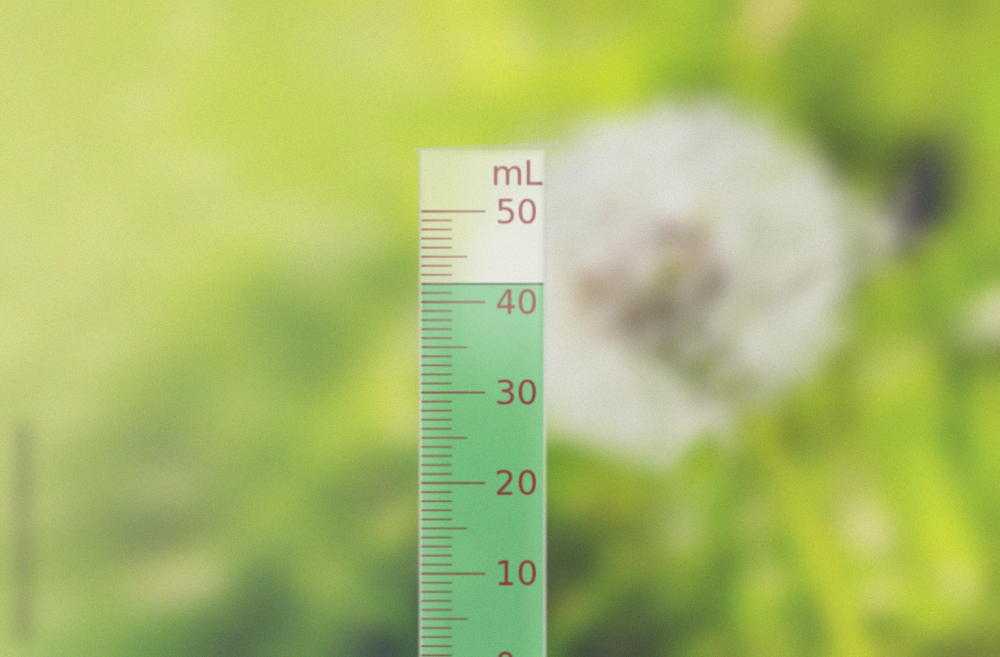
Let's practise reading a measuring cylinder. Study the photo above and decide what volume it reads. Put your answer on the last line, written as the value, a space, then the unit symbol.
42 mL
